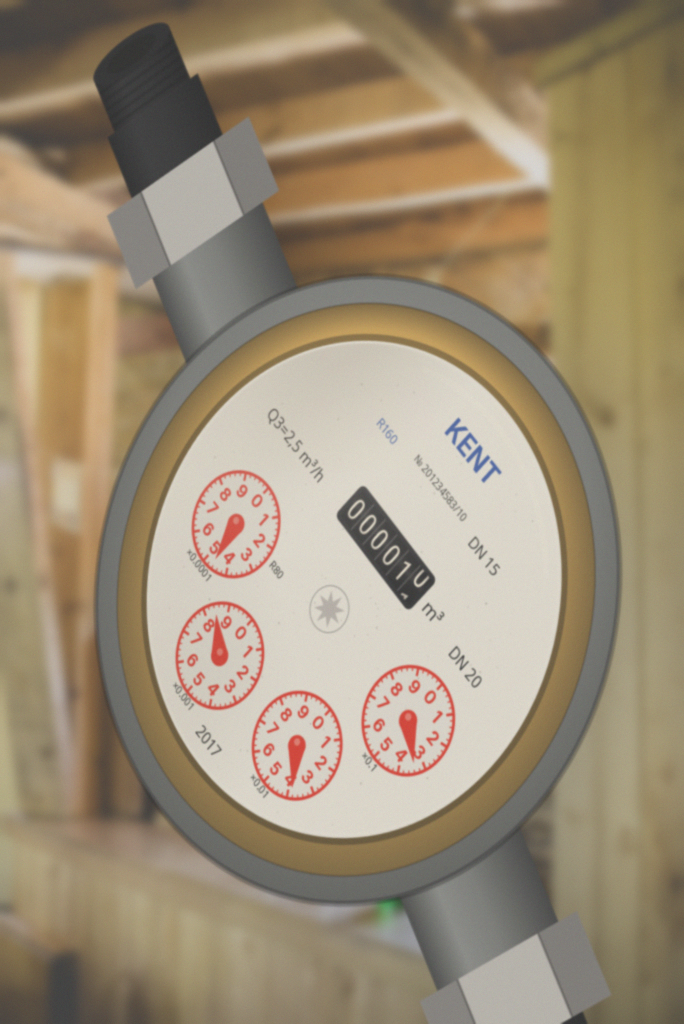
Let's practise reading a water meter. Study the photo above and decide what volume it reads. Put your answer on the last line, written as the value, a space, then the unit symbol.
10.3384 m³
